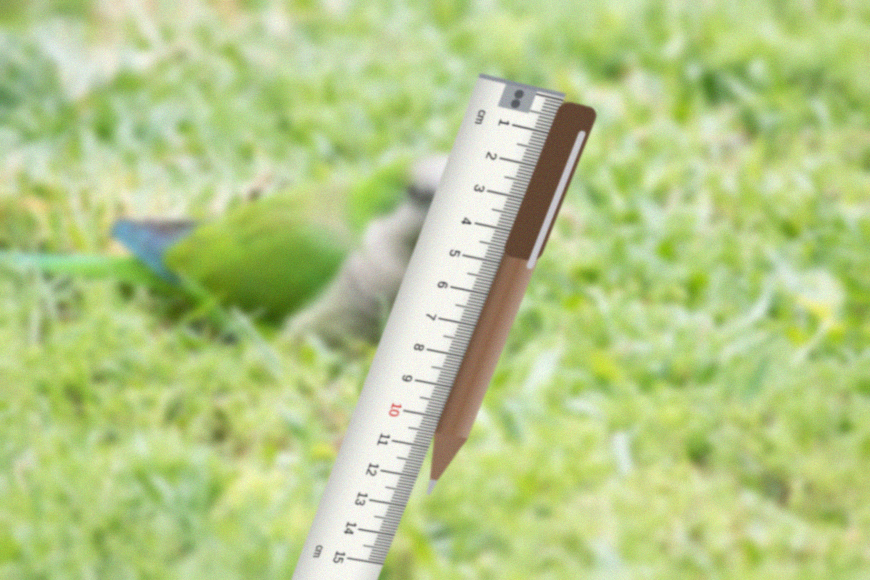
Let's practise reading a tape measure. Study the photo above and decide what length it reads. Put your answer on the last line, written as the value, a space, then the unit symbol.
12.5 cm
